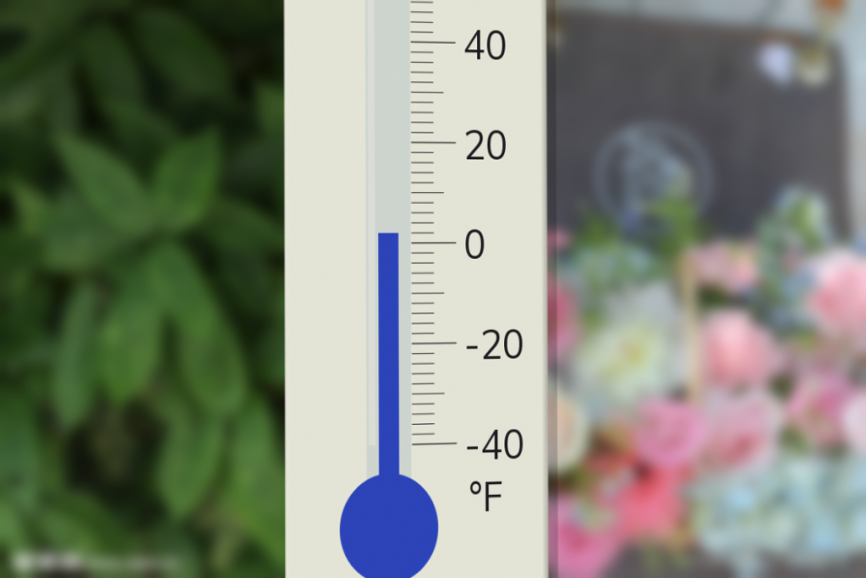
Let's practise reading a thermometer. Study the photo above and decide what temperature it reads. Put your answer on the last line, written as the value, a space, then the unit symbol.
2 °F
